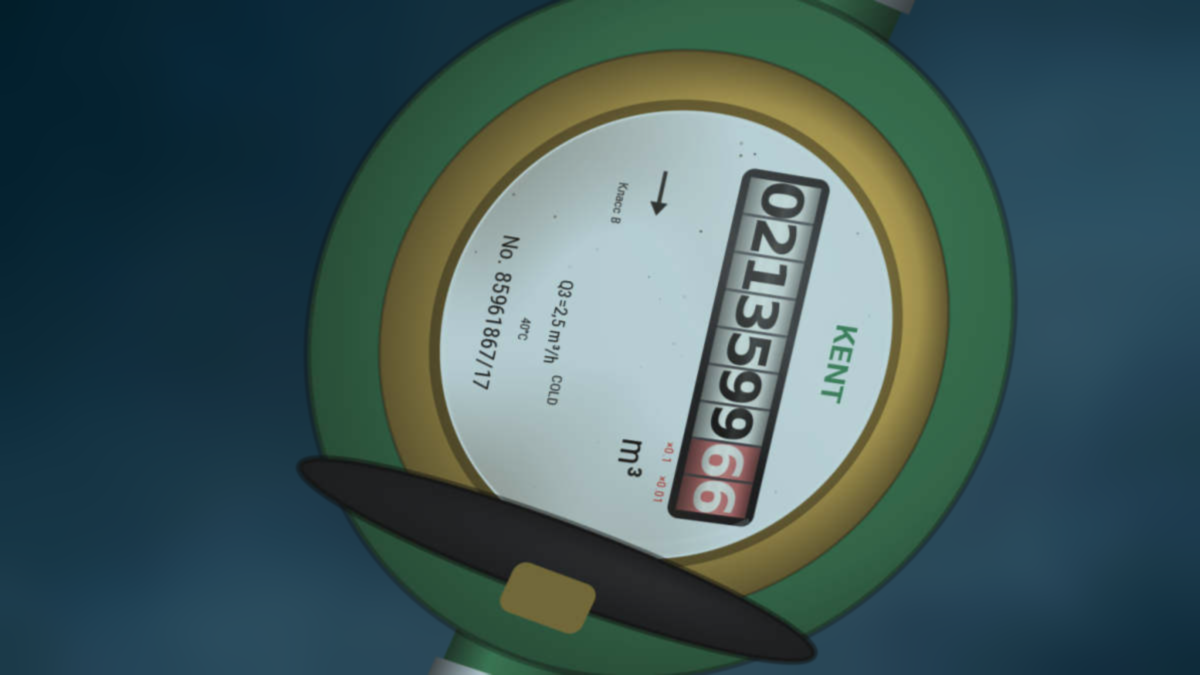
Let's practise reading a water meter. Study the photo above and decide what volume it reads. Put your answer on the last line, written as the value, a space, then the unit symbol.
213599.66 m³
